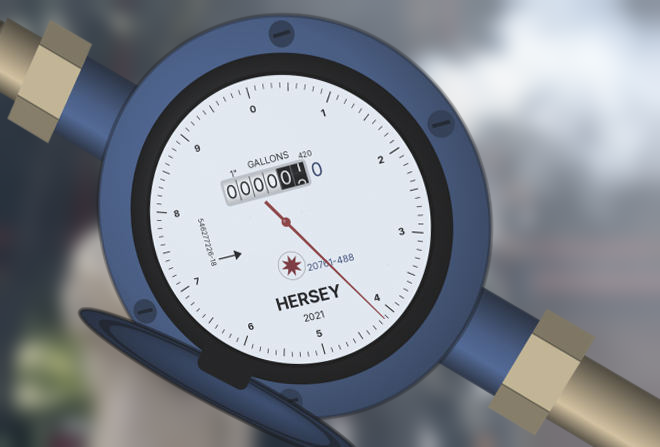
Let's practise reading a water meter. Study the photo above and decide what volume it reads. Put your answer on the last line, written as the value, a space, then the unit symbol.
14.1 gal
